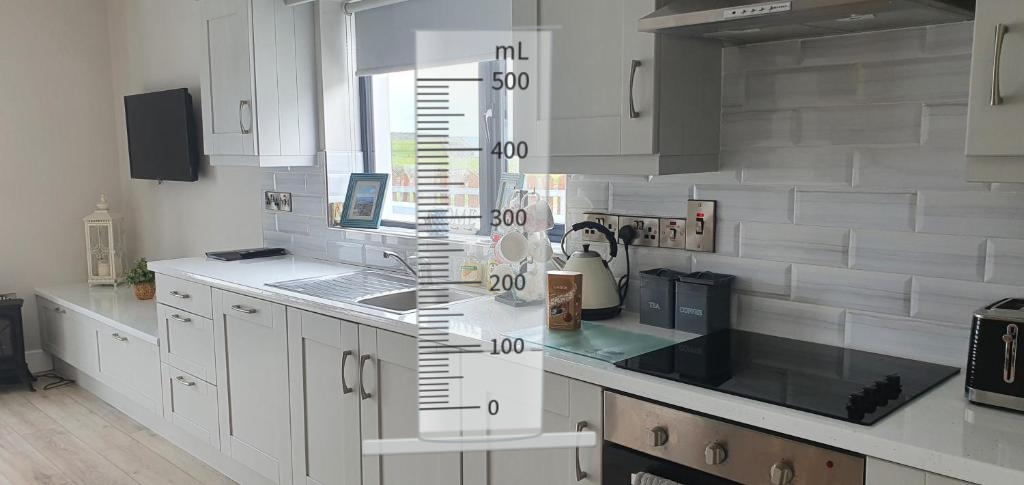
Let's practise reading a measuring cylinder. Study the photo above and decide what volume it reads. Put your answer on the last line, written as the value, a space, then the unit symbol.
90 mL
